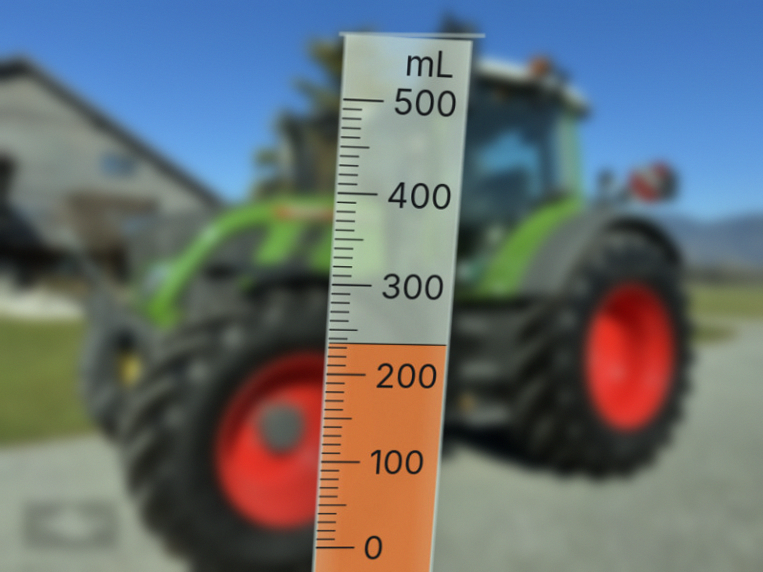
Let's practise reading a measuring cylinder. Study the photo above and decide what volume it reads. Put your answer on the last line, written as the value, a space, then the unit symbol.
235 mL
